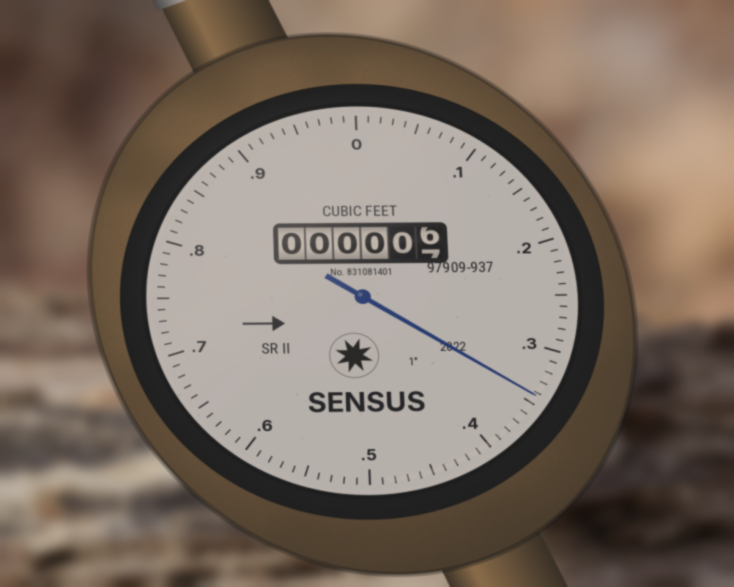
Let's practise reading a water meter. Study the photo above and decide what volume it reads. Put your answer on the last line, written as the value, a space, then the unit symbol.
6.34 ft³
